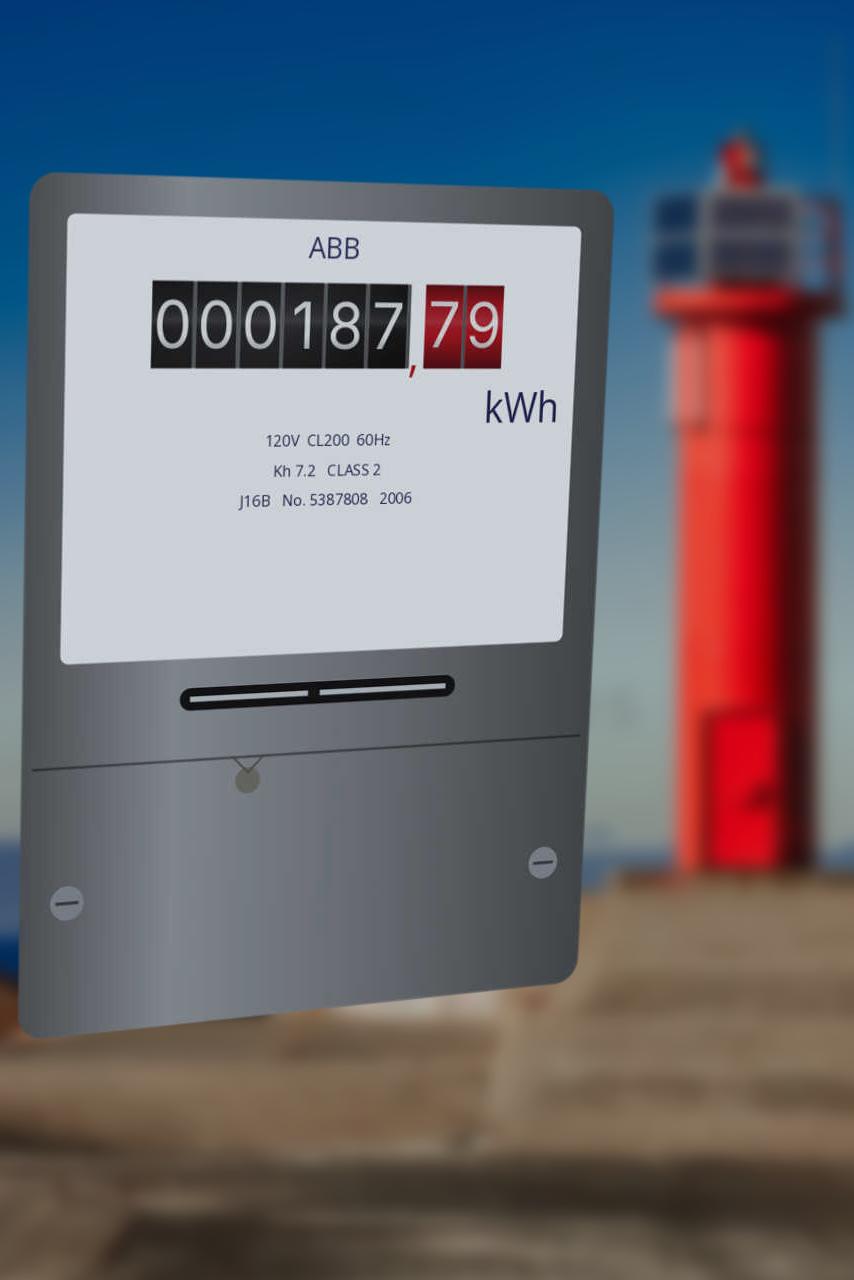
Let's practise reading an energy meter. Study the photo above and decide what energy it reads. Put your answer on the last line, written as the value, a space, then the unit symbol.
187.79 kWh
